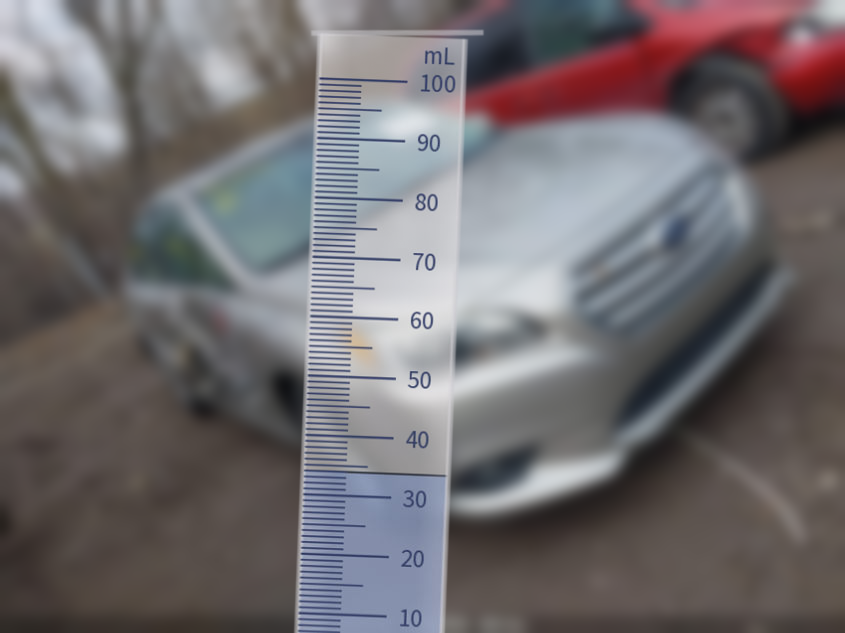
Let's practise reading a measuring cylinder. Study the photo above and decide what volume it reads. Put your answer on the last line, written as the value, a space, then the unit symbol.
34 mL
